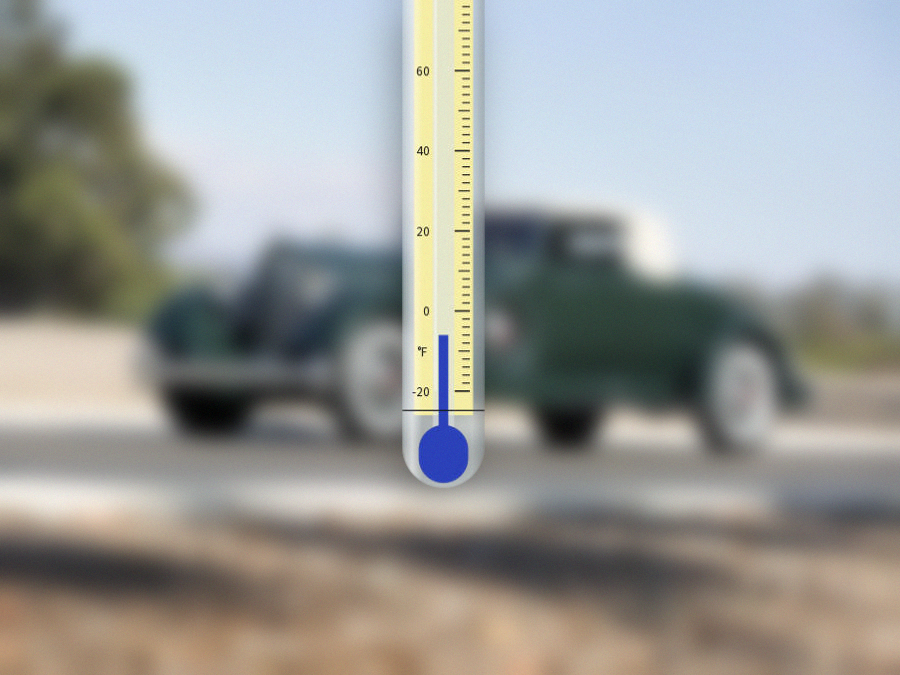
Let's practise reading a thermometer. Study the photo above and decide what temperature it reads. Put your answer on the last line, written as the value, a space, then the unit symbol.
-6 °F
